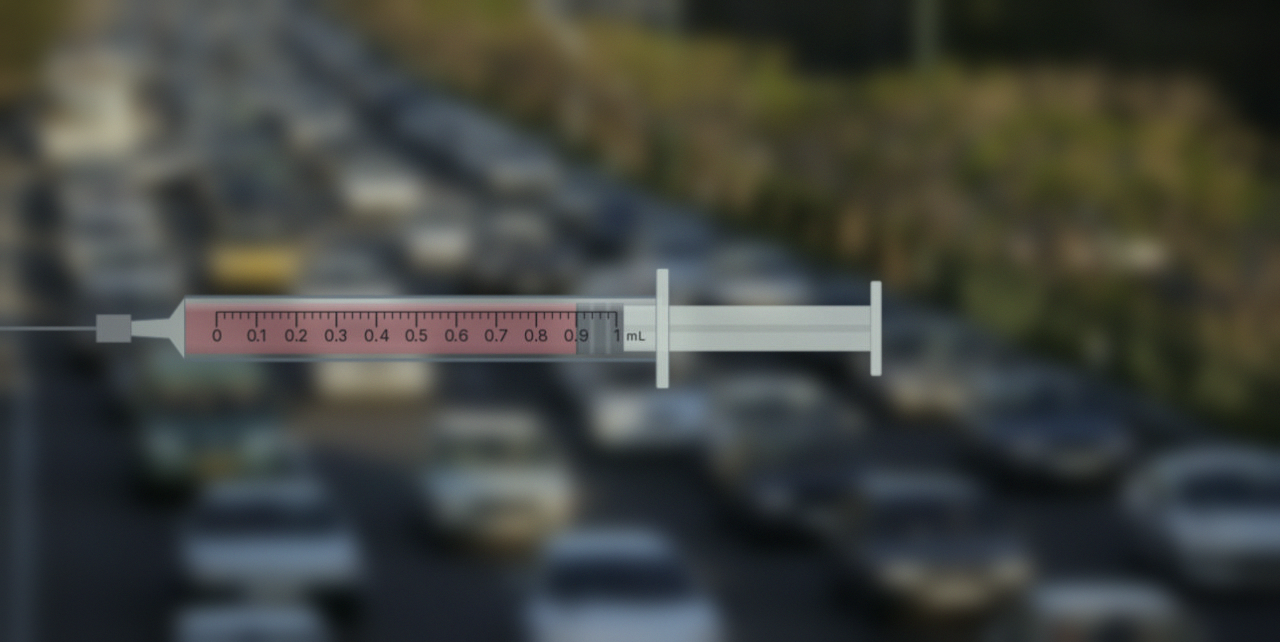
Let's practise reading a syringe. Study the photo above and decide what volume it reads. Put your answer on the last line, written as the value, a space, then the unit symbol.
0.9 mL
